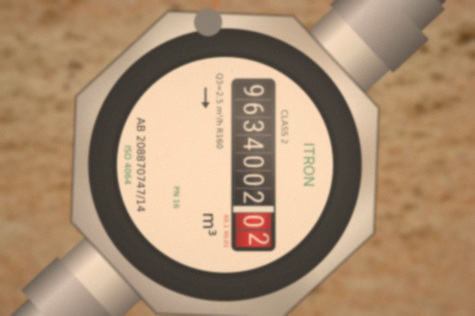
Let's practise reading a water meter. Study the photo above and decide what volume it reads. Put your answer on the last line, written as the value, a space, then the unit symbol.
9634002.02 m³
